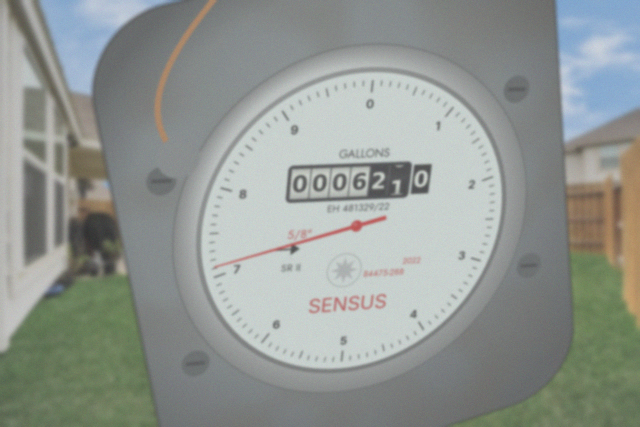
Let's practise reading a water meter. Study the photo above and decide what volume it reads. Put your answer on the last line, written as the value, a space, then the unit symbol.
6207.1 gal
